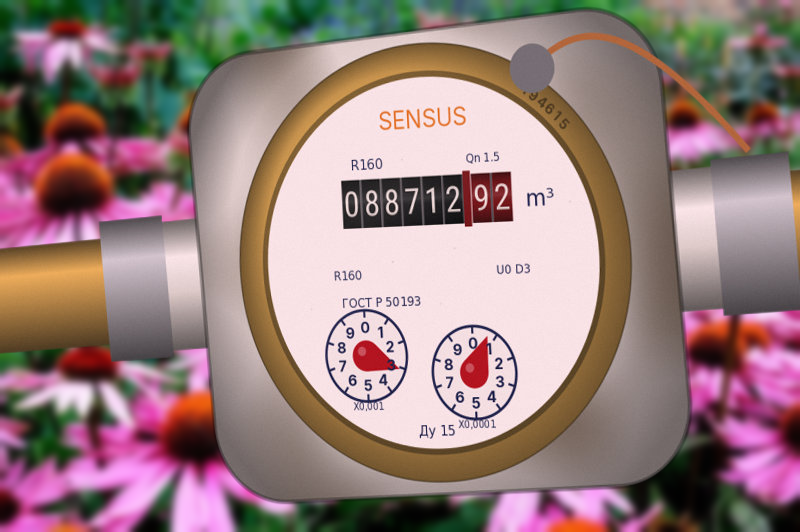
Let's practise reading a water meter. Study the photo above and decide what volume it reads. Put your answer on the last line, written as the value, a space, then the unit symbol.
88712.9230 m³
